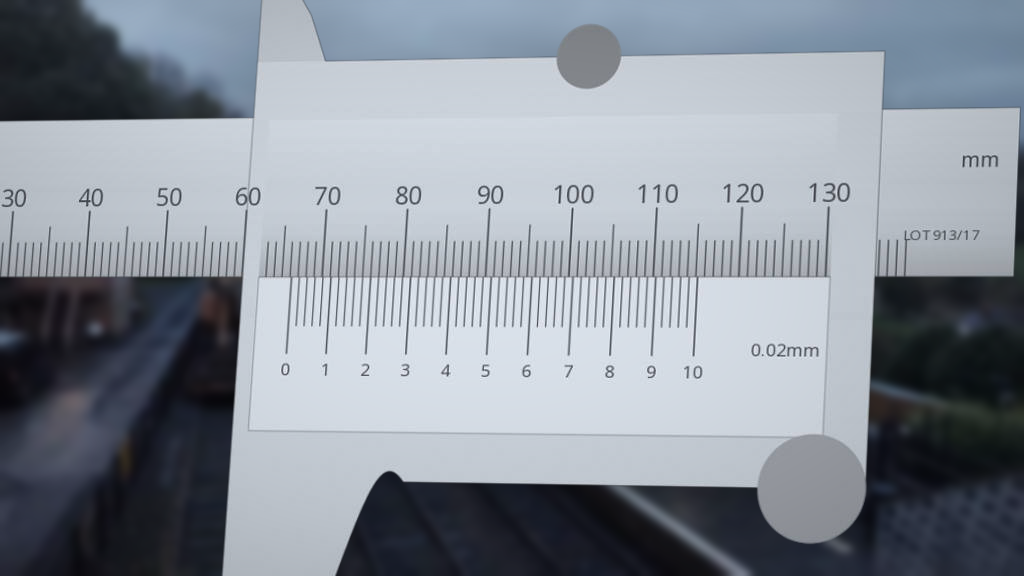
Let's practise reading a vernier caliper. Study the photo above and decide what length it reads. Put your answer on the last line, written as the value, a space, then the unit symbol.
66.2 mm
